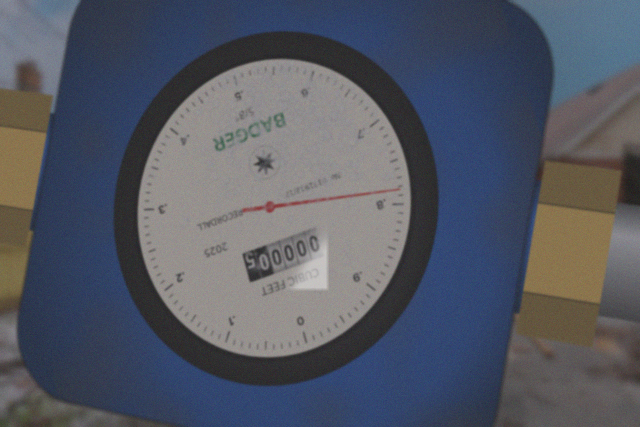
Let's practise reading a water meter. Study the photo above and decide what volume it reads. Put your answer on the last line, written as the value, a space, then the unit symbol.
4.78 ft³
